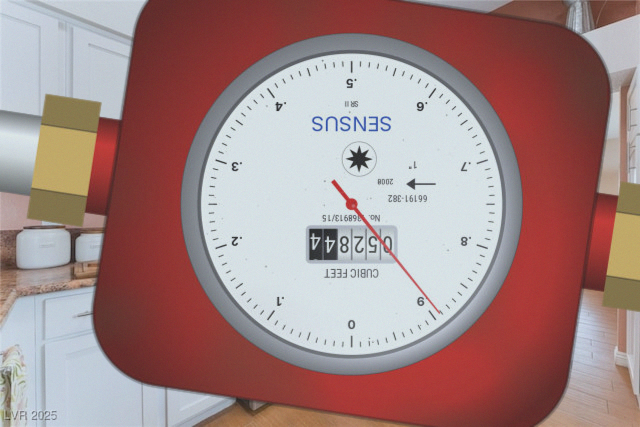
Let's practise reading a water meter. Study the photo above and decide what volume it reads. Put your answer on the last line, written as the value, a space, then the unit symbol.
52843.89 ft³
